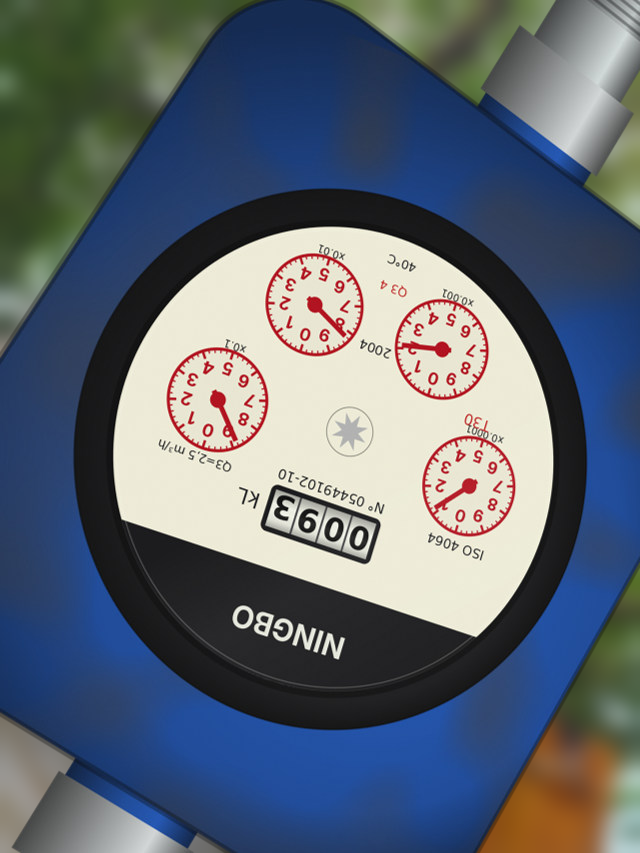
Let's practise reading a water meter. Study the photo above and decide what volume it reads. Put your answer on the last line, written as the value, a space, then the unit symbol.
92.8821 kL
